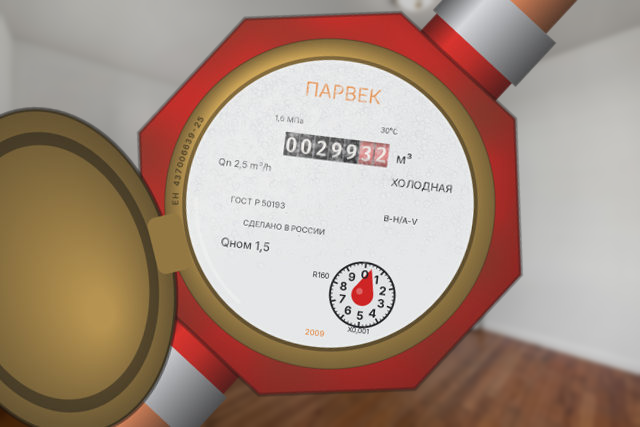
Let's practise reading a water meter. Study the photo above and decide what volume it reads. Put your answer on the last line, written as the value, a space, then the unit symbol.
299.320 m³
